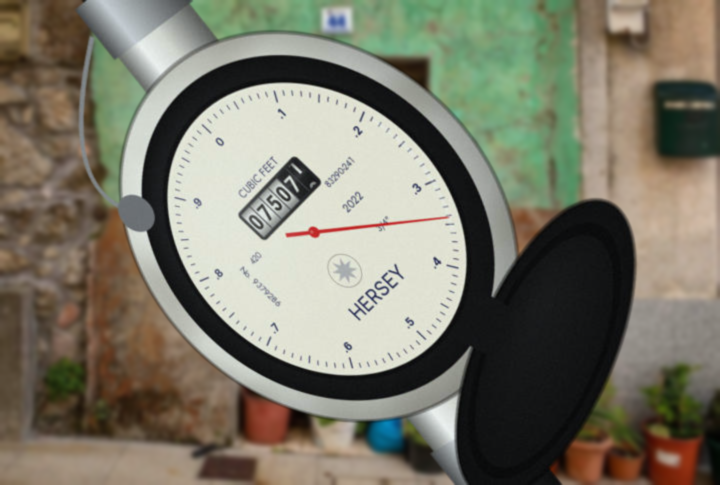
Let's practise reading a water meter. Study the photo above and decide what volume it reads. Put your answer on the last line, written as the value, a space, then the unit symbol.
75071.34 ft³
